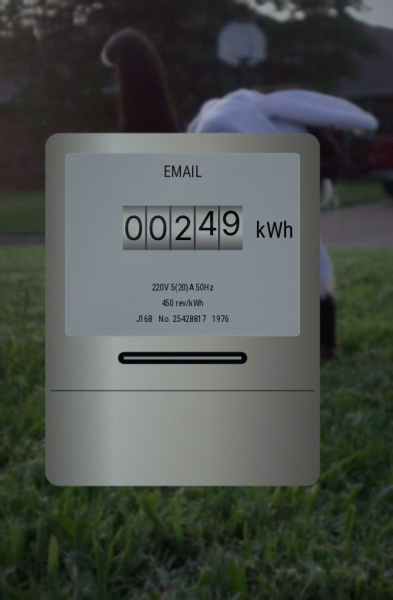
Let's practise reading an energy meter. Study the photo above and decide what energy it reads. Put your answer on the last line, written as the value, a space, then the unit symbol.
249 kWh
